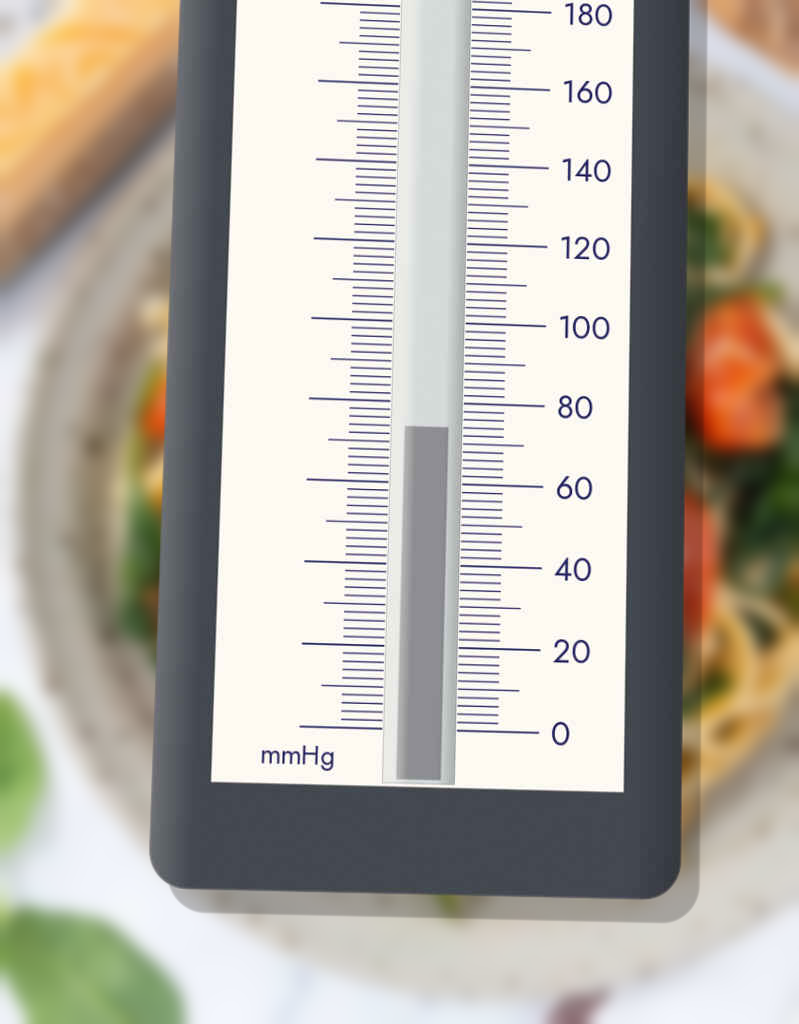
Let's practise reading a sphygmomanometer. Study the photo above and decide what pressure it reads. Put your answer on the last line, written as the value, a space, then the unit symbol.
74 mmHg
